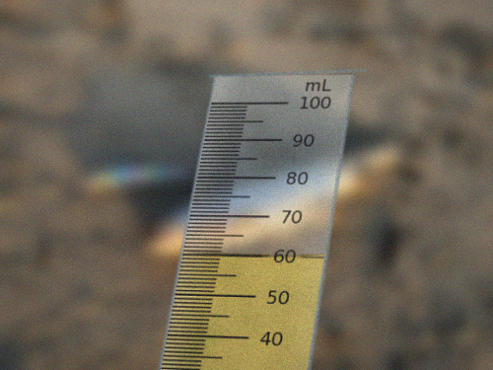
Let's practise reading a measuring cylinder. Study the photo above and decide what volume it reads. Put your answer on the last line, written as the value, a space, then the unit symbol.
60 mL
